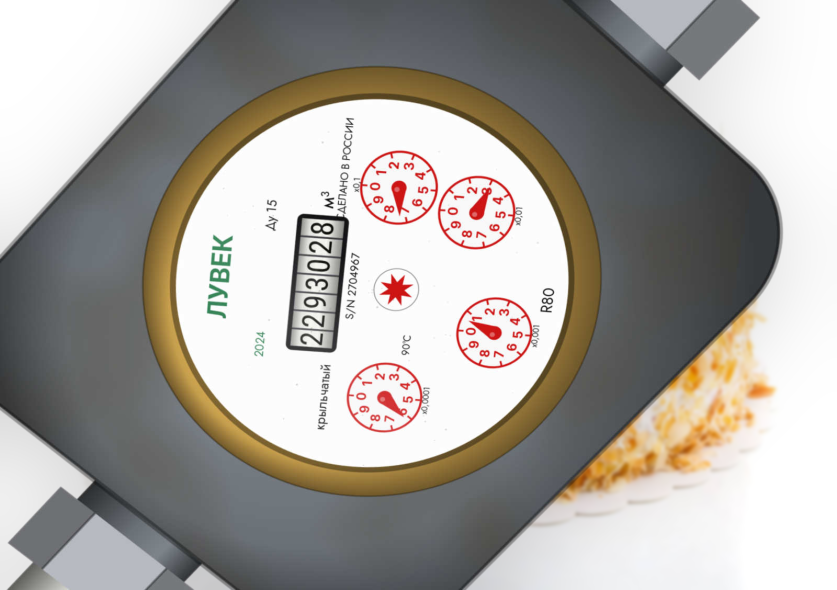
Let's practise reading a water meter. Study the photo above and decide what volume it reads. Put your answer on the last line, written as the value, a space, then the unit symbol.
2293028.7306 m³
